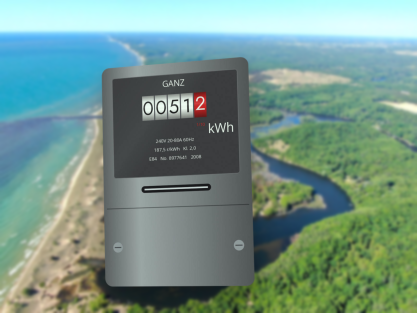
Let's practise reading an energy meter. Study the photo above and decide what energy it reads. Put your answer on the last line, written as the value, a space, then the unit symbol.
51.2 kWh
